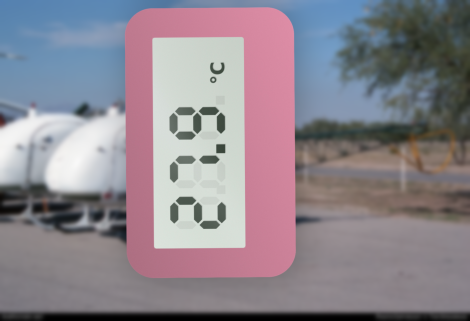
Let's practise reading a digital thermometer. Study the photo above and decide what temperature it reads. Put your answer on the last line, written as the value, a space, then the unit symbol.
27.9 °C
